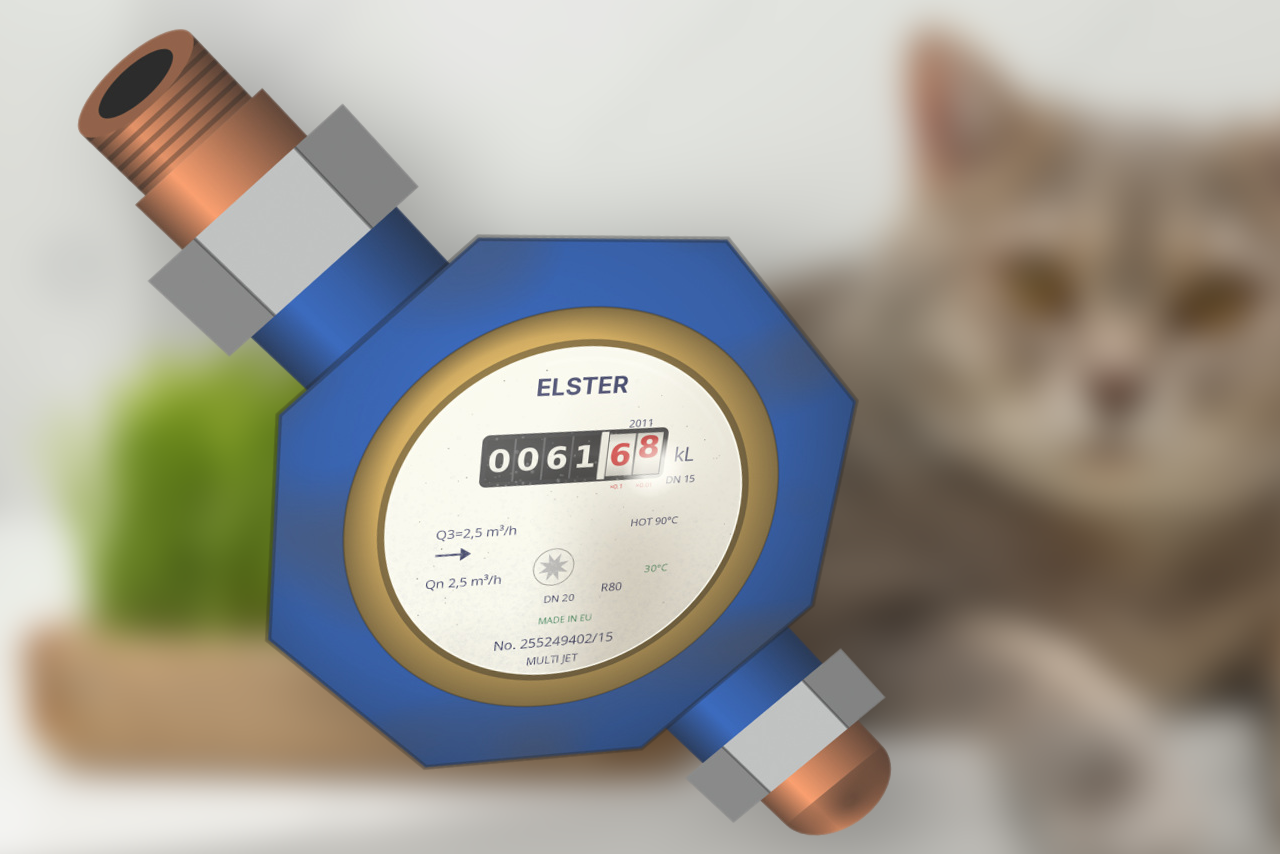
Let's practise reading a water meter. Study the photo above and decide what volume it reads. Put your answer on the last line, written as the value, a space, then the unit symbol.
61.68 kL
